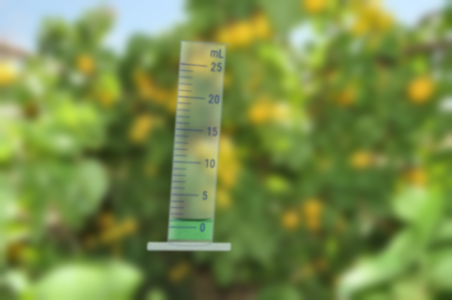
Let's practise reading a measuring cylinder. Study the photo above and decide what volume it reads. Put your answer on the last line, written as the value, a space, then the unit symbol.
1 mL
